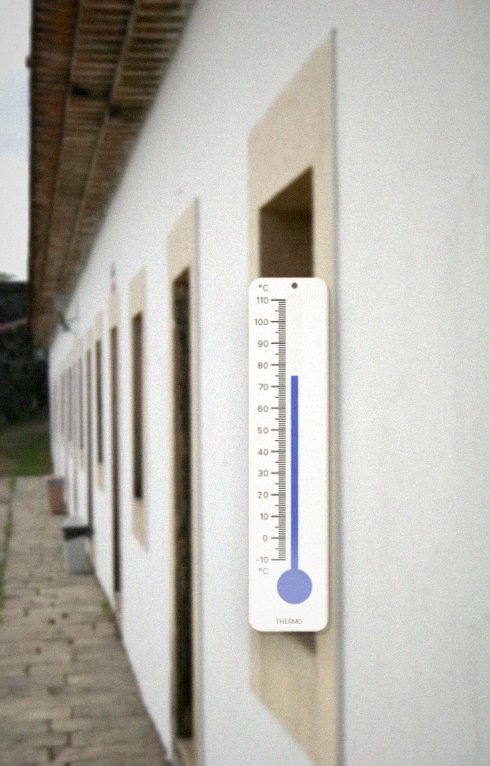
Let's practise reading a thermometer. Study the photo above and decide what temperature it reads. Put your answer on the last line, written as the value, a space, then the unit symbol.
75 °C
